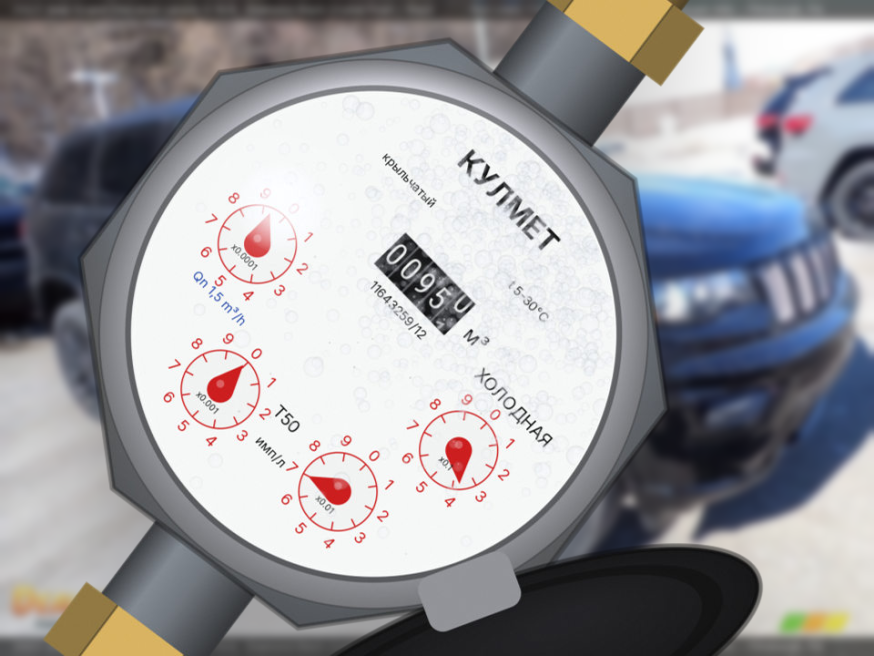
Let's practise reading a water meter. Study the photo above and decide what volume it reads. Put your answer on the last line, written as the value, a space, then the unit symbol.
950.3699 m³
